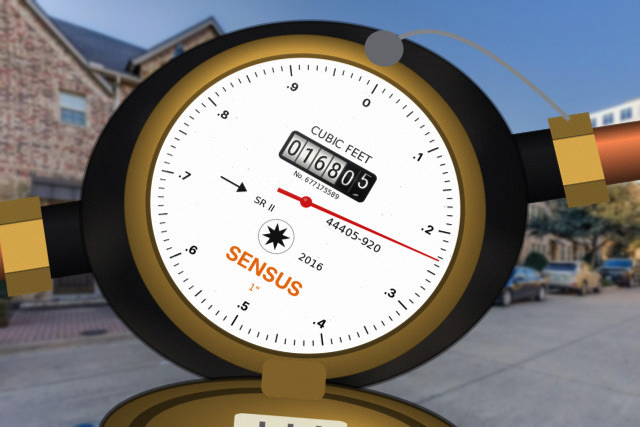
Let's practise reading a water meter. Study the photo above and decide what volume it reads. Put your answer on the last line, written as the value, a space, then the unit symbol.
16805.23 ft³
